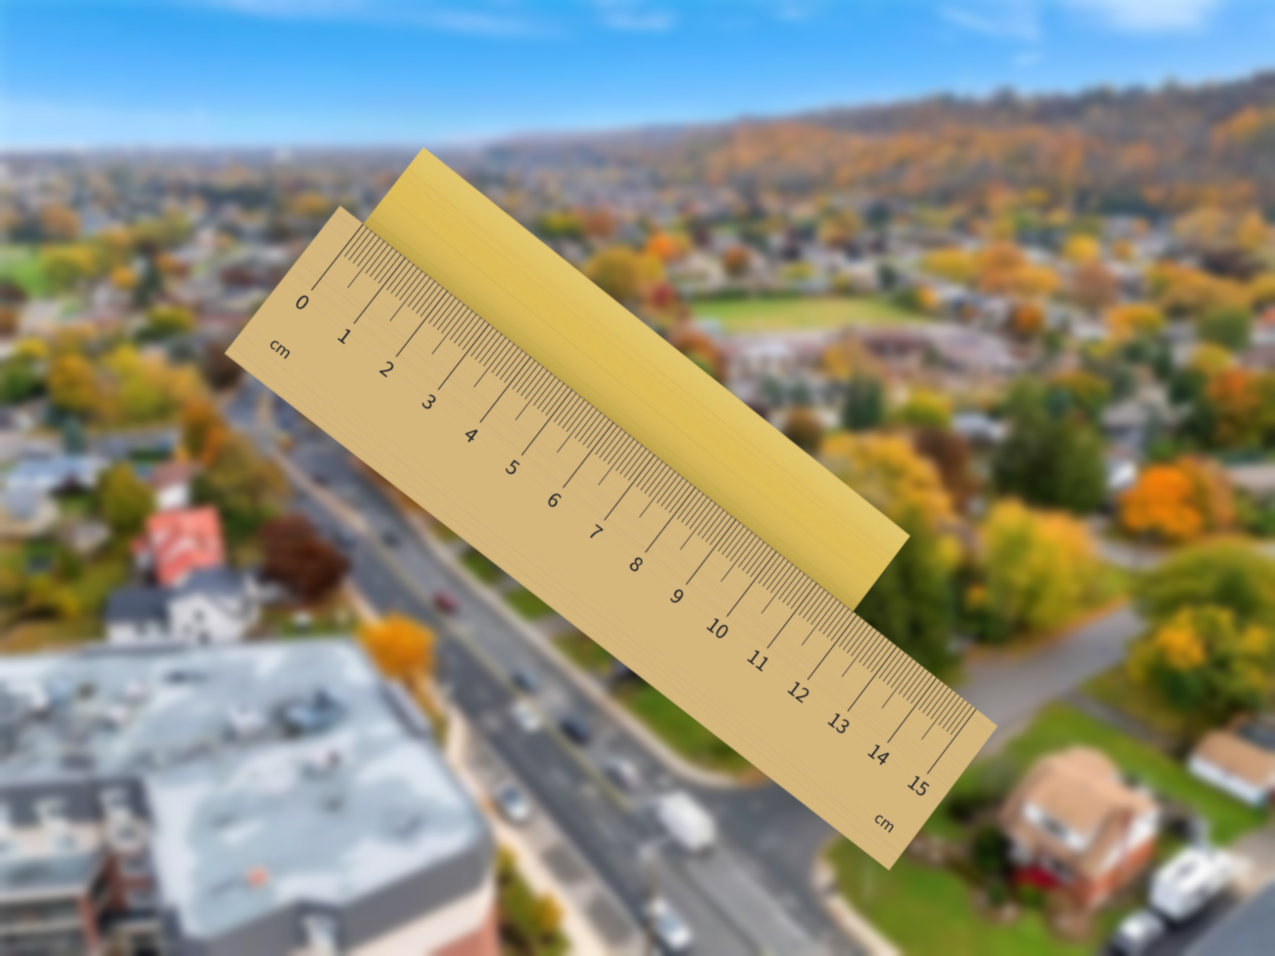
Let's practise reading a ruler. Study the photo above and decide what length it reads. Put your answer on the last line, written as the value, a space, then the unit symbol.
11.9 cm
